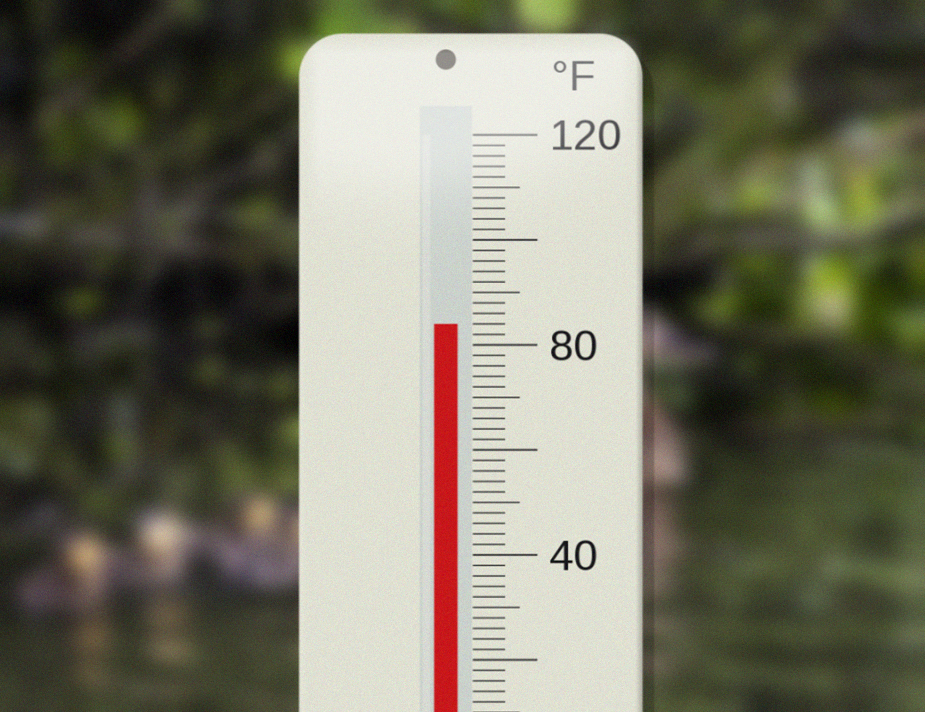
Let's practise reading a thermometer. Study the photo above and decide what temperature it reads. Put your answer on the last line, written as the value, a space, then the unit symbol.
84 °F
